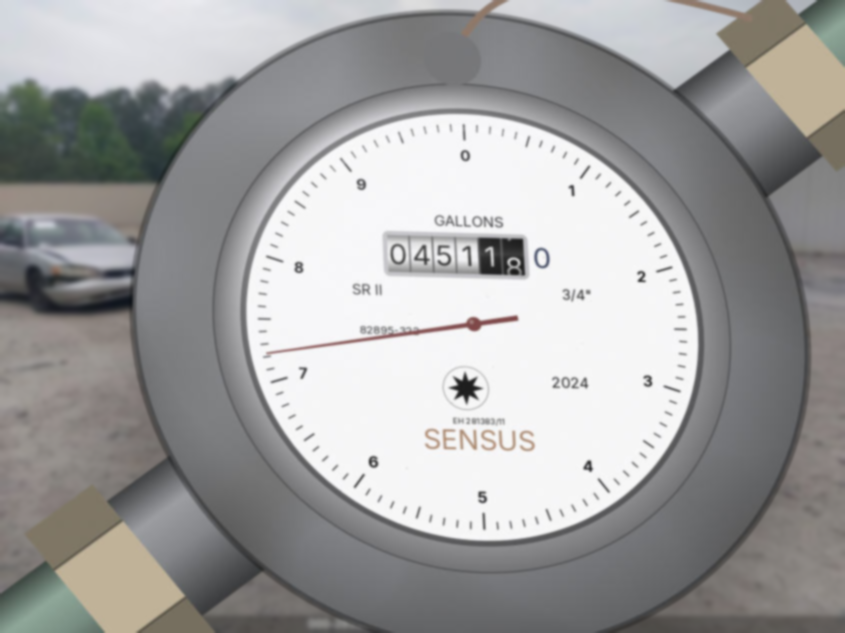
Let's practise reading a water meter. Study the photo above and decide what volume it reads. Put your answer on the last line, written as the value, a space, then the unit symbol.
451177.2 gal
